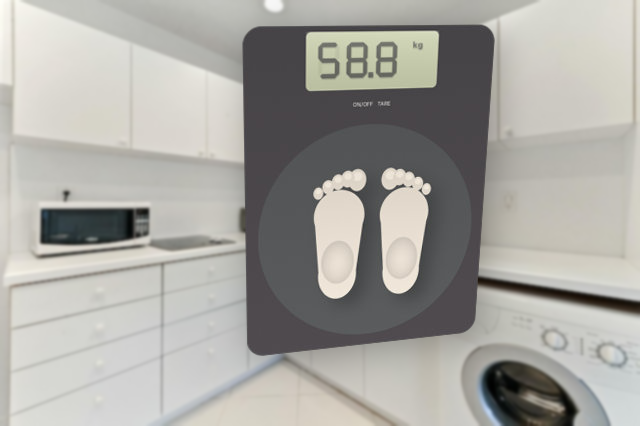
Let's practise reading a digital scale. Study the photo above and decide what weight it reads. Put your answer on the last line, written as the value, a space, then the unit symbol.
58.8 kg
